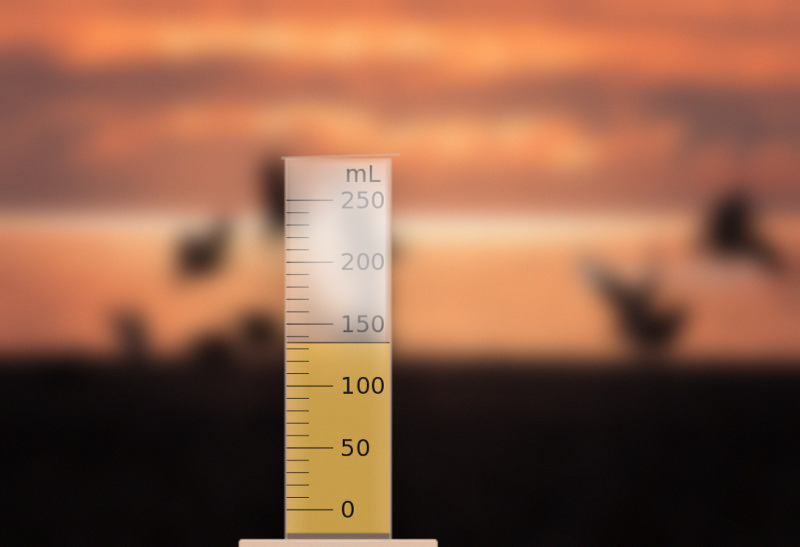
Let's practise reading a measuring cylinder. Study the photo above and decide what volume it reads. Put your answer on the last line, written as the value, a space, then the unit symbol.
135 mL
